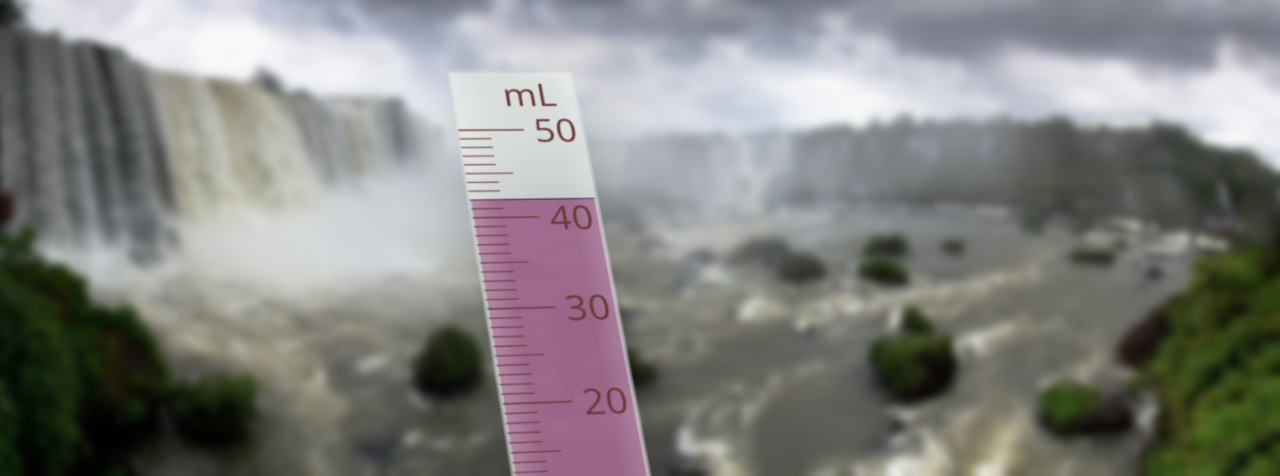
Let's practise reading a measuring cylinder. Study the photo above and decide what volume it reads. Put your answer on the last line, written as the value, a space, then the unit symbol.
42 mL
